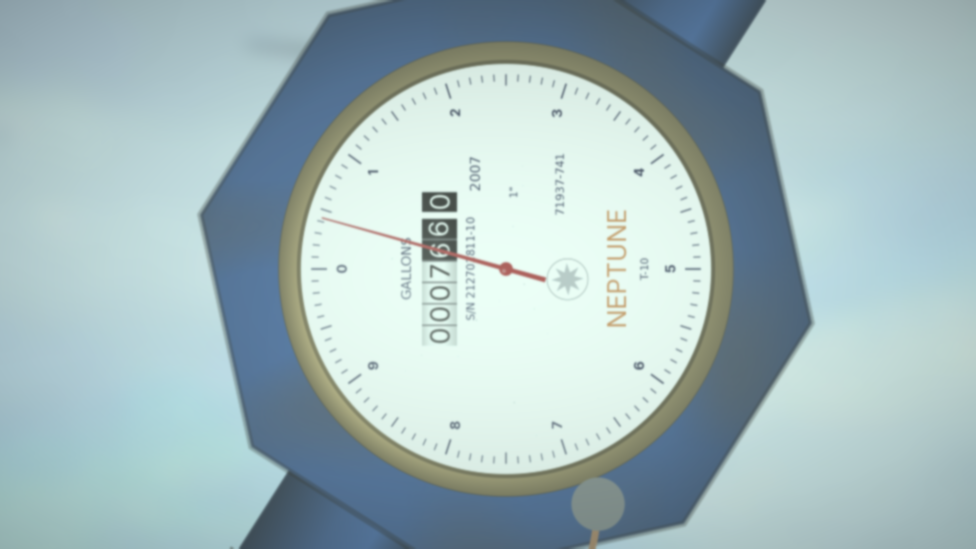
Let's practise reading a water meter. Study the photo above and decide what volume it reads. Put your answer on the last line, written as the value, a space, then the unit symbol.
7660.4 gal
